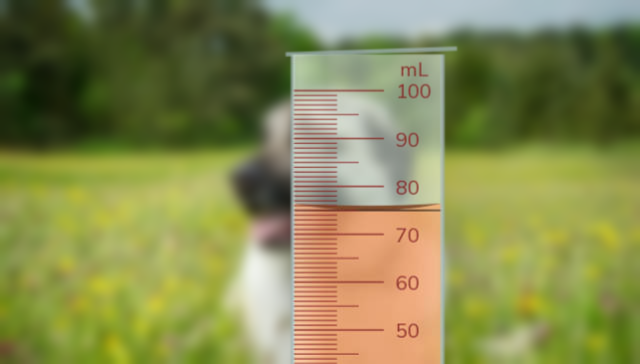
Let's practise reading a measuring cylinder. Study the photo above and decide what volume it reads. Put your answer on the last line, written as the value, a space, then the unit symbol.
75 mL
